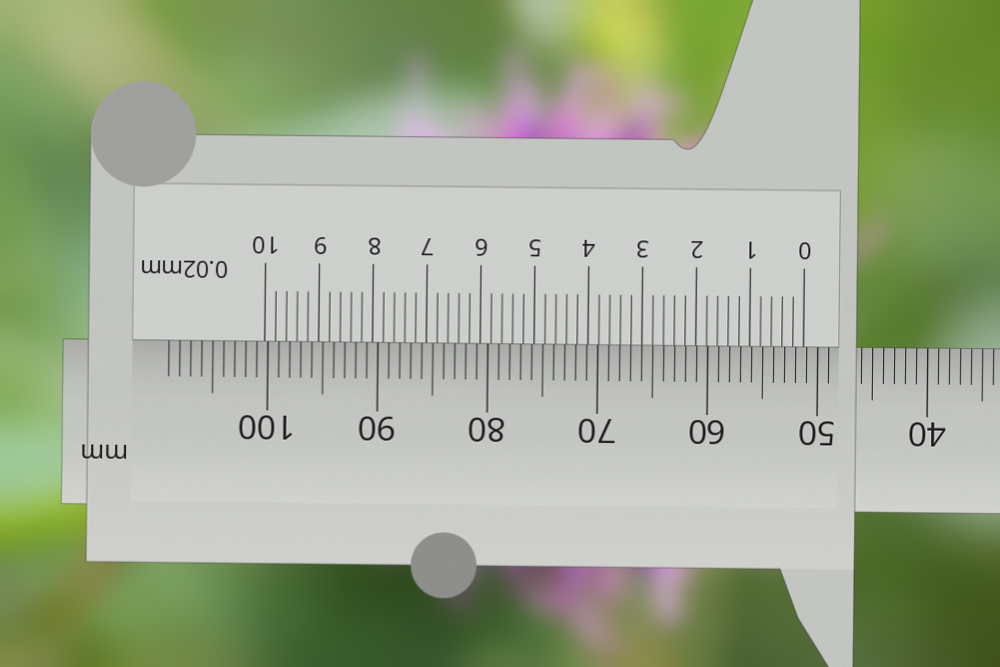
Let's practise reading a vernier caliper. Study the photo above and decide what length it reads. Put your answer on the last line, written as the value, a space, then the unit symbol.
51.3 mm
